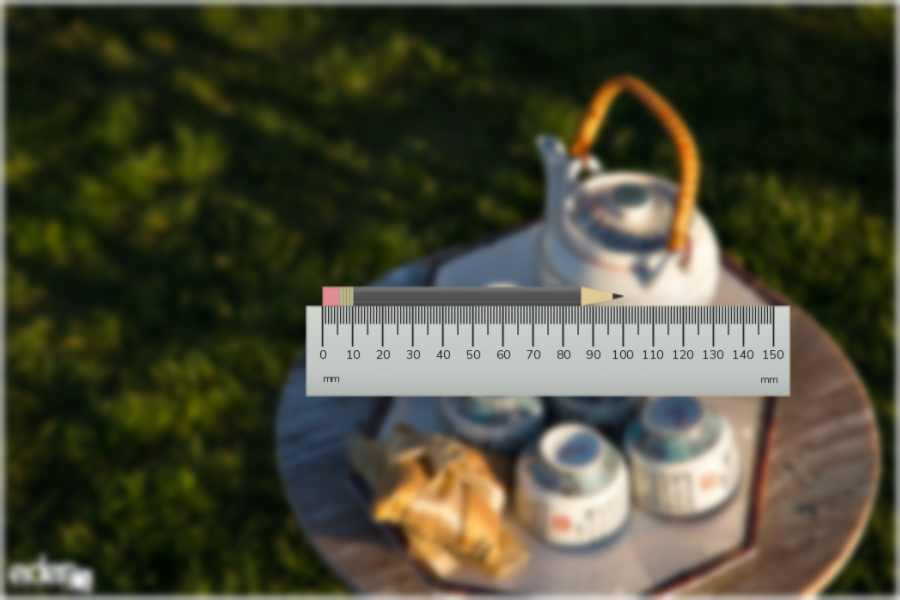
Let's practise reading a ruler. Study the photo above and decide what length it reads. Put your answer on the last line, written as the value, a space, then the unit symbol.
100 mm
